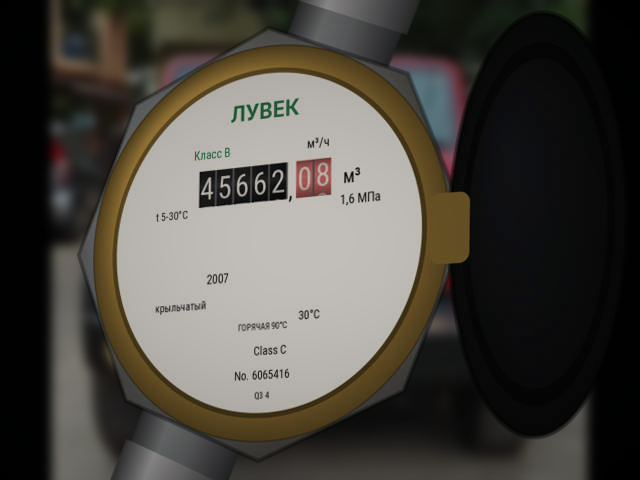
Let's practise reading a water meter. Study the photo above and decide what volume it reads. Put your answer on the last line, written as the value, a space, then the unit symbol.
45662.08 m³
